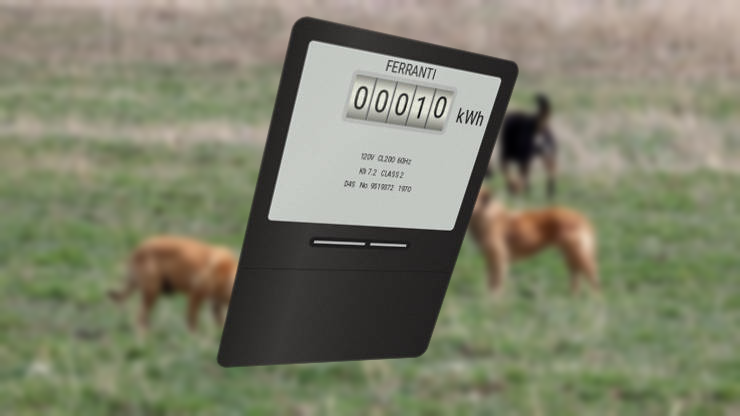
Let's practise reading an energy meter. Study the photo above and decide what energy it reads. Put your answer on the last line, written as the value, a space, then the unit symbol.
10 kWh
